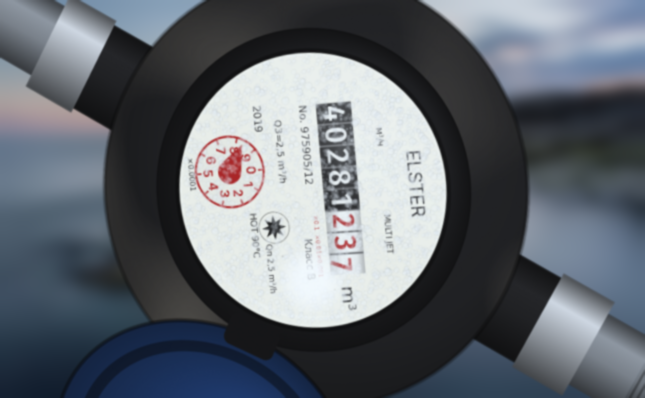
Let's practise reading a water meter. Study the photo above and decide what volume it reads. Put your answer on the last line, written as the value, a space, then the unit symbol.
40281.2368 m³
